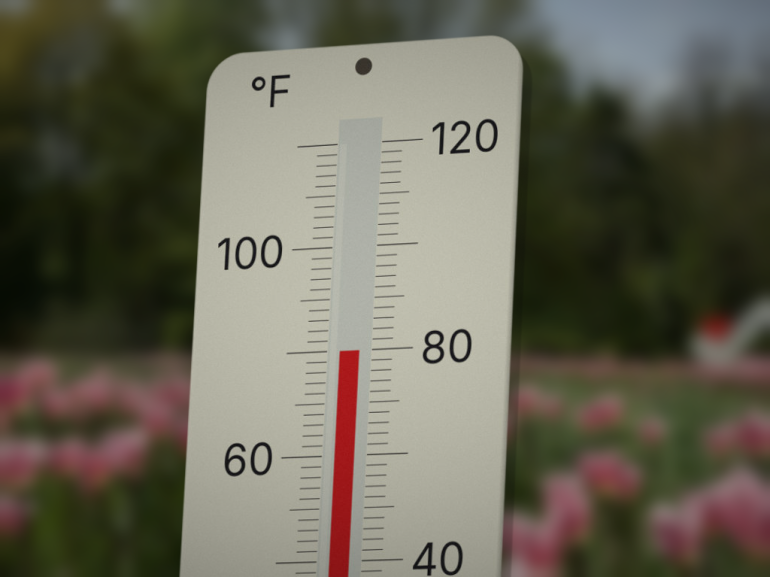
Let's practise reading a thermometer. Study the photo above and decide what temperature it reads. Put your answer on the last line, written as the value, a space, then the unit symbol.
80 °F
